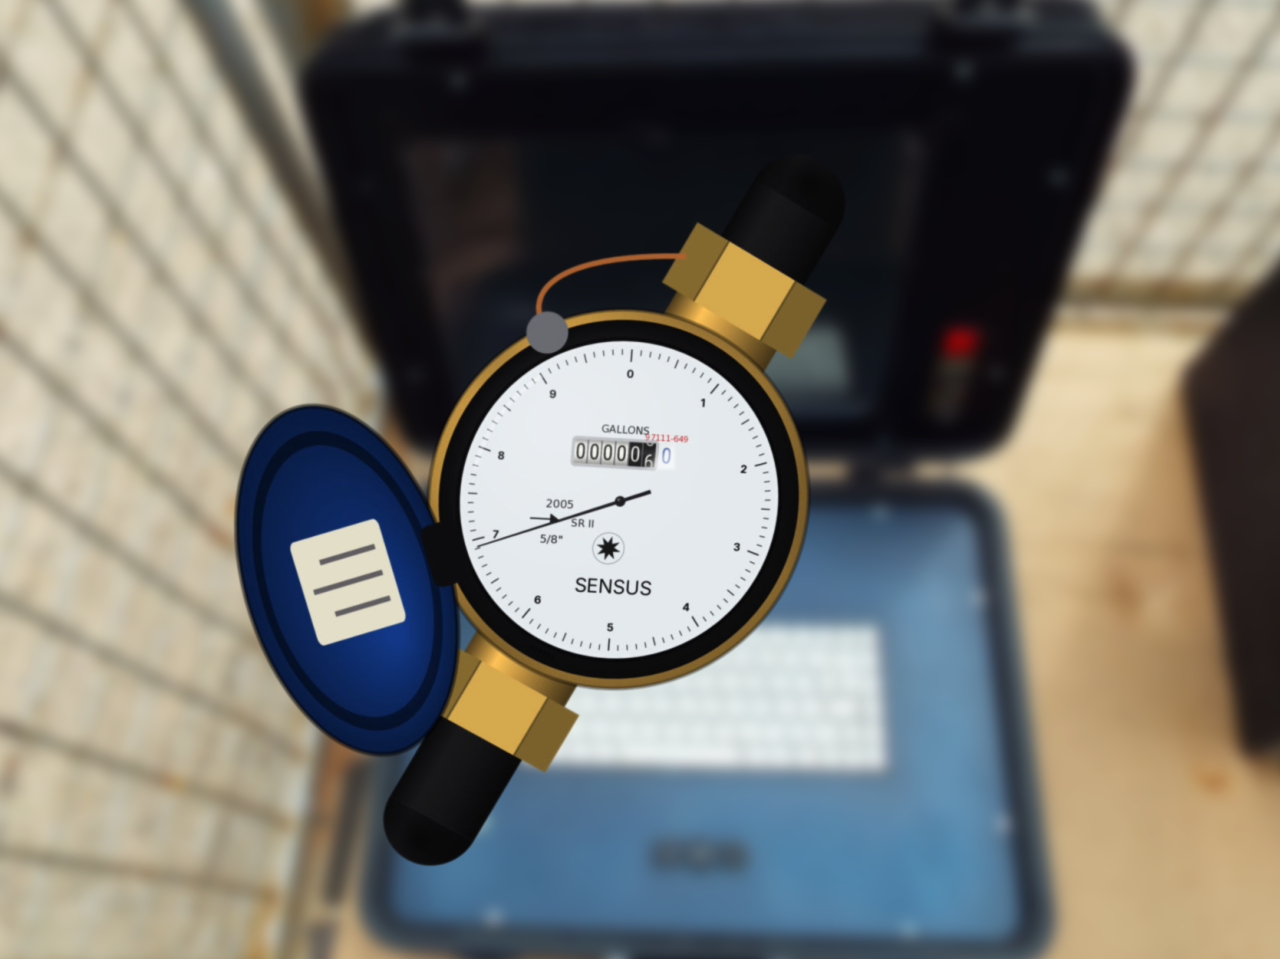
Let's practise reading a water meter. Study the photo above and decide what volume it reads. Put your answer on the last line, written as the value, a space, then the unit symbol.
56.9 gal
